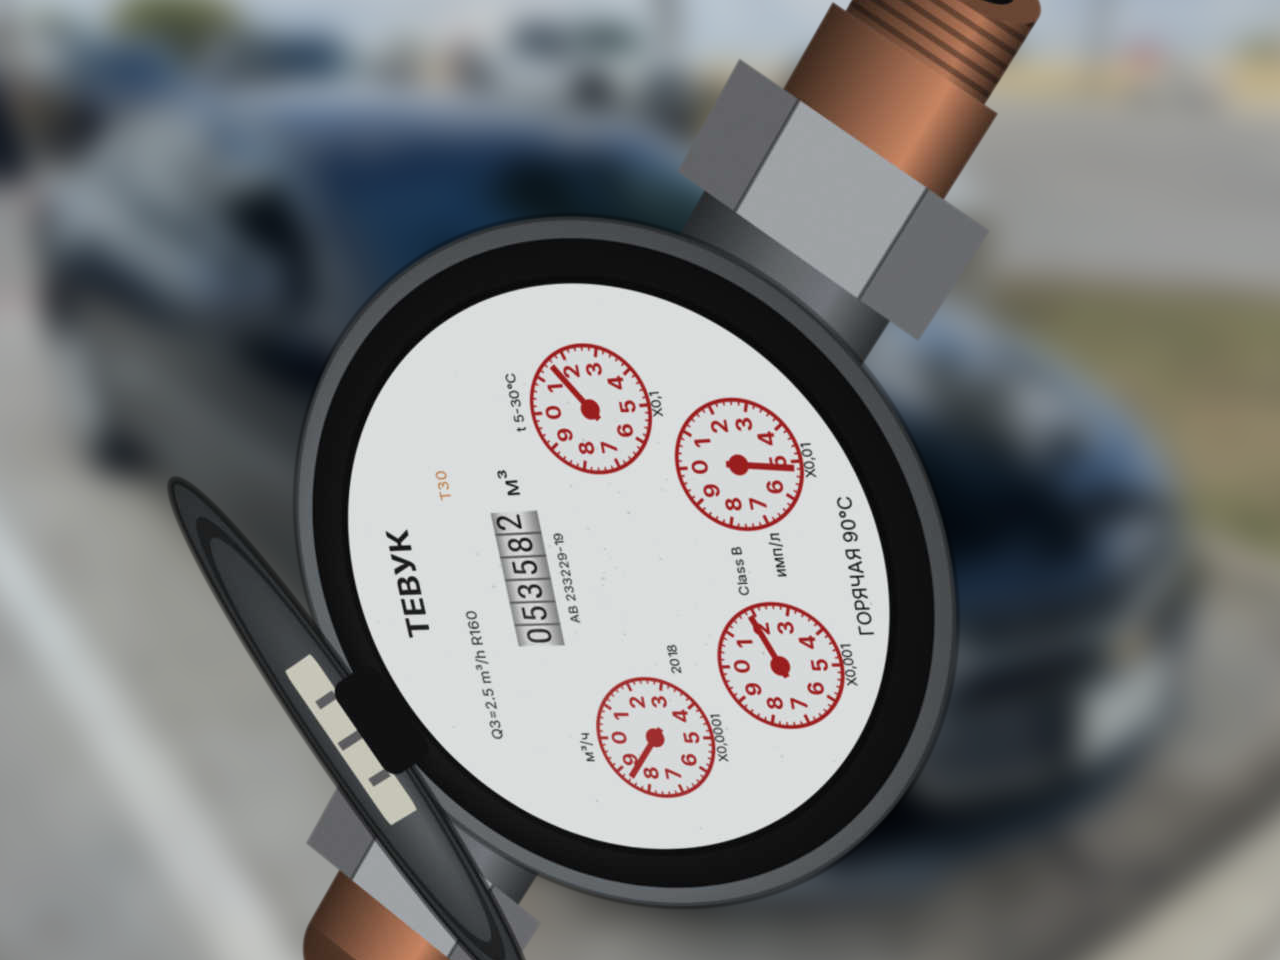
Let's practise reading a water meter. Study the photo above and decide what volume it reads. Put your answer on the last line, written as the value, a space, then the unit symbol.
53582.1518 m³
